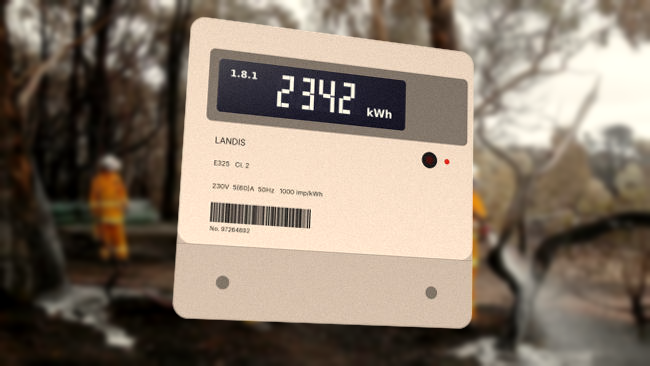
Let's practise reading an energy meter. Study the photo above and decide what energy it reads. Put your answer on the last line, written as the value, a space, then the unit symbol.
2342 kWh
